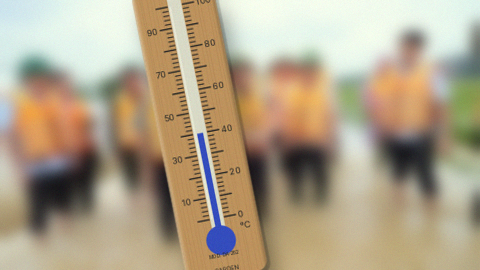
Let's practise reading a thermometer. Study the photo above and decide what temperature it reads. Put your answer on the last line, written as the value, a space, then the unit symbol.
40 °C
